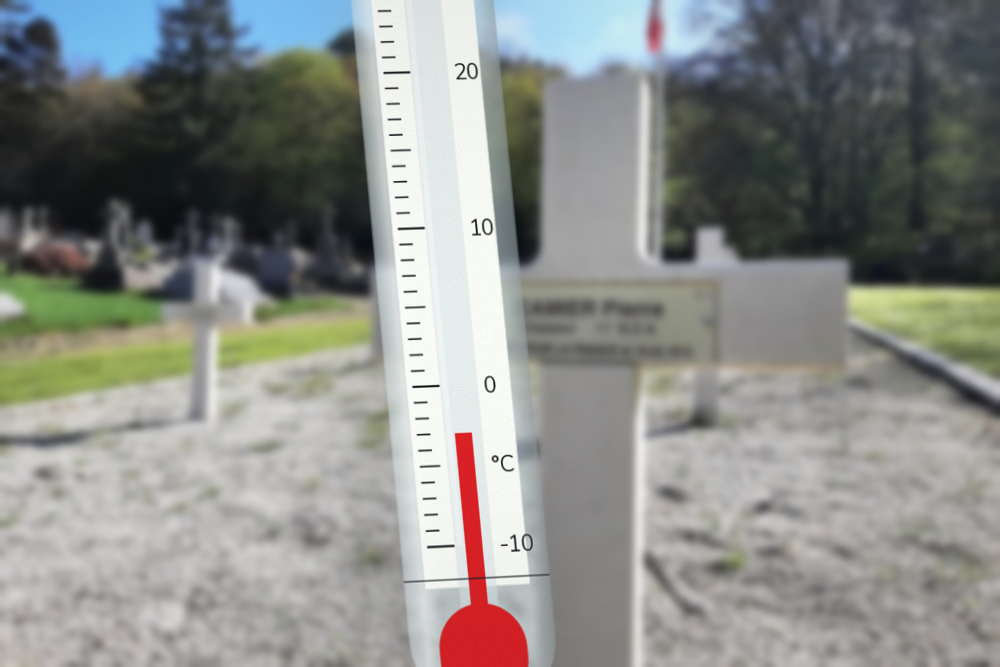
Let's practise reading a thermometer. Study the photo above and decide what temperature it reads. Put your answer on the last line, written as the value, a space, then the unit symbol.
-3 °C
